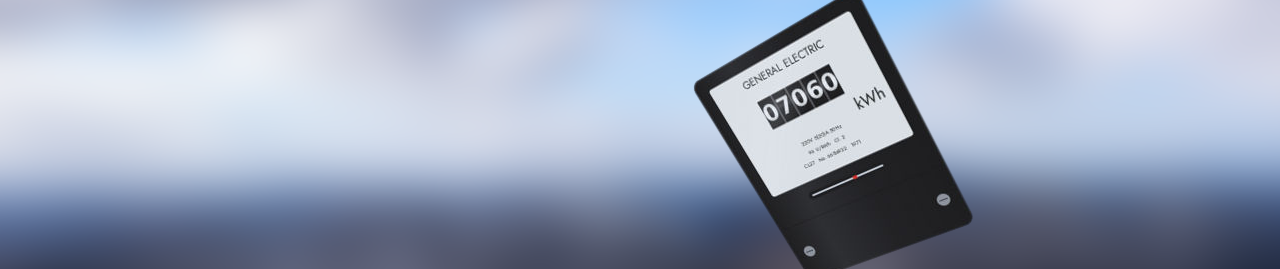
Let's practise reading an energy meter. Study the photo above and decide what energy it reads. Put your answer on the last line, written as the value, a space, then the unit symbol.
7060 kWh
